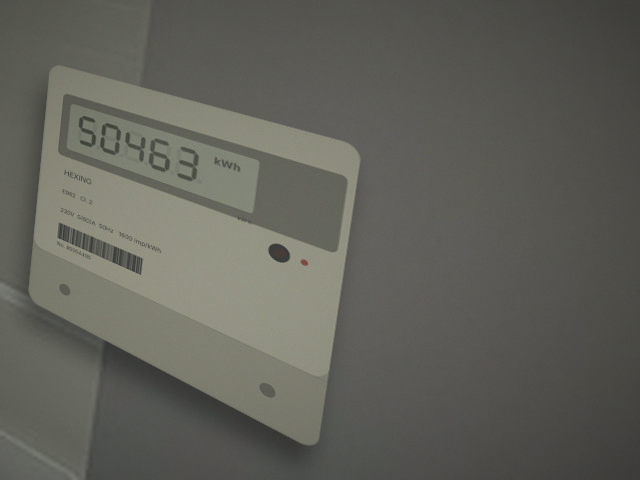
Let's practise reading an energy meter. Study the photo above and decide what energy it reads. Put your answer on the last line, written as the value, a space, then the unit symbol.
50463 kWh
